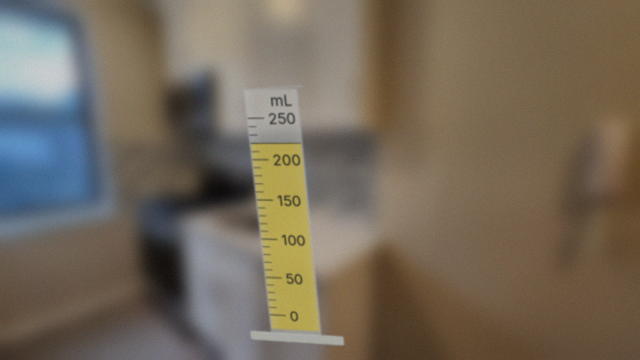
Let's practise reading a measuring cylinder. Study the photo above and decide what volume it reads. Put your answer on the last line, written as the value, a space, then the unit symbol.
220 mL
